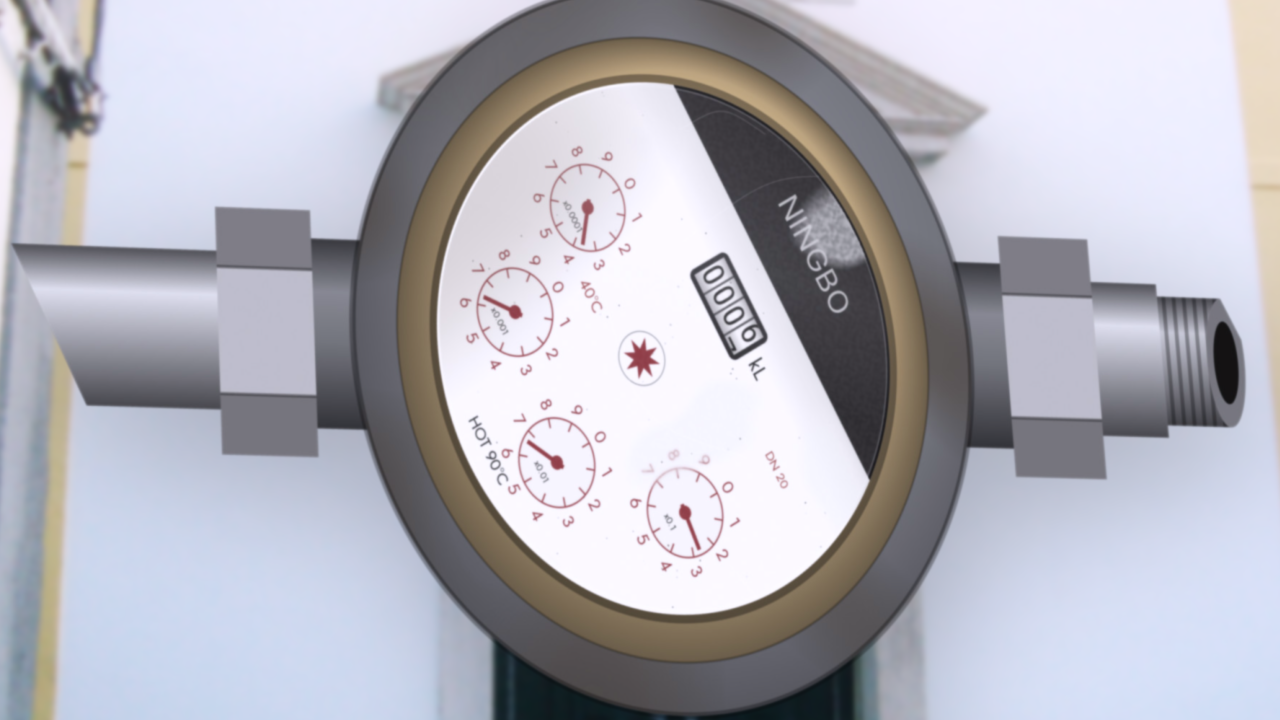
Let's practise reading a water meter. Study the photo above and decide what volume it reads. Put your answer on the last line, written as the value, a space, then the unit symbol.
6.2663 kL
